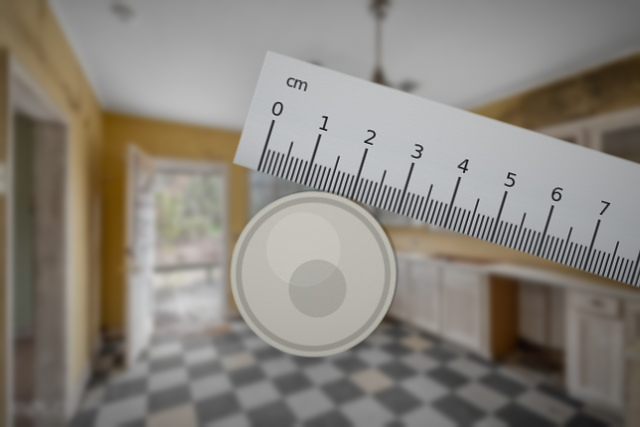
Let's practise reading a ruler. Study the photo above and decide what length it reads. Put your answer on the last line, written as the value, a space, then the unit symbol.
3.4 cm
